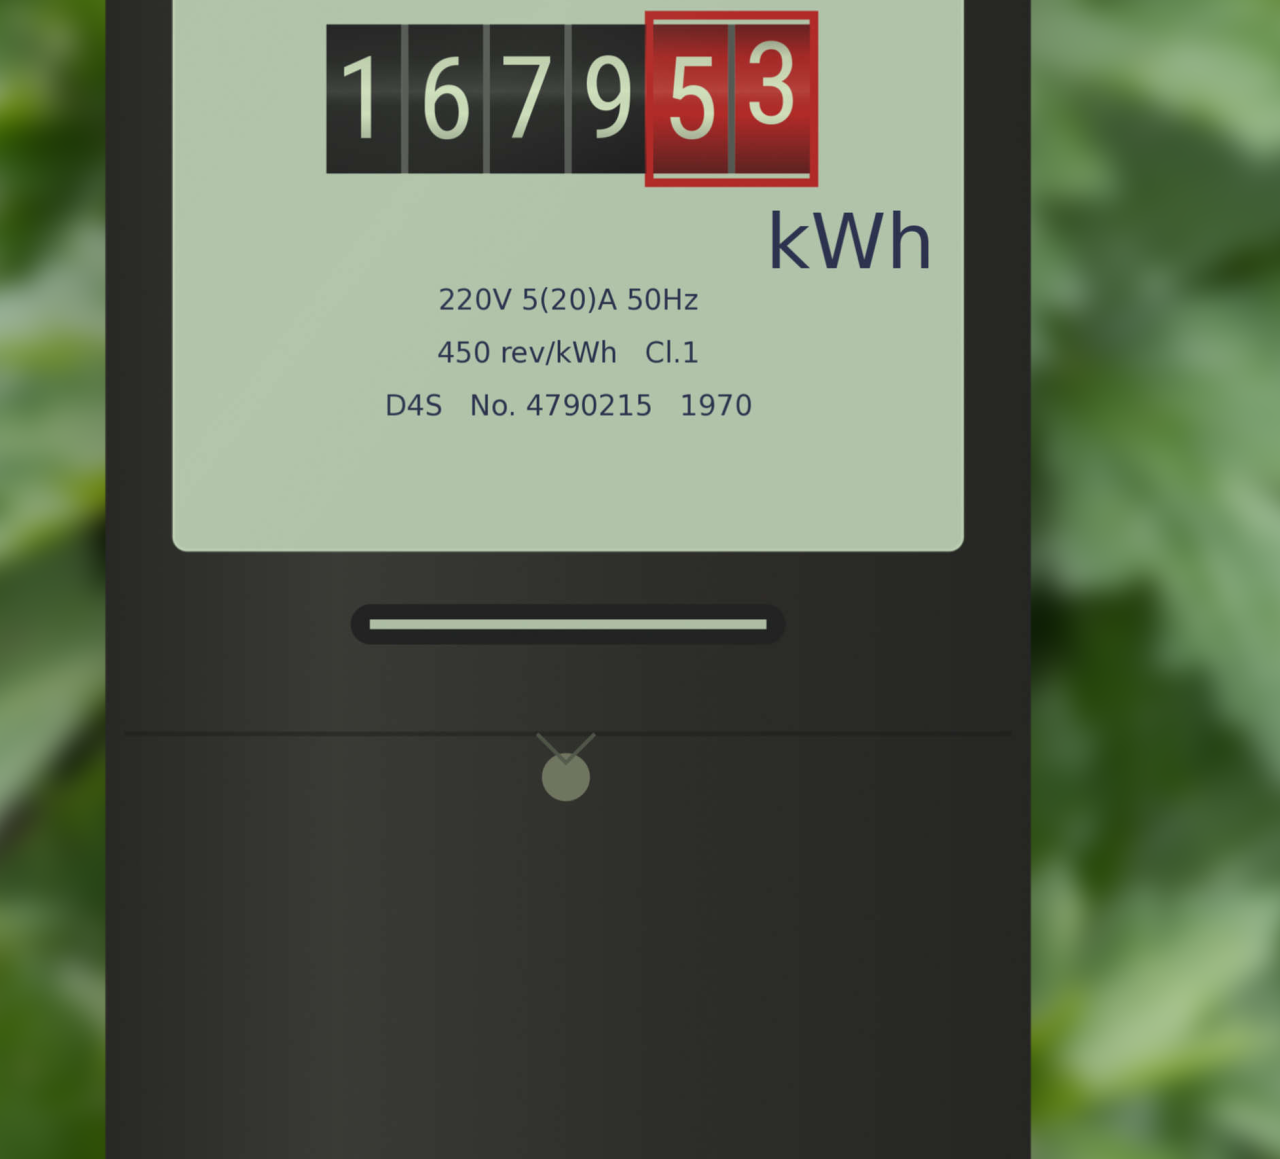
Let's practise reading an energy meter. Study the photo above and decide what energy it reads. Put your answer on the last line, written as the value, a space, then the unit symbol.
1679.53 kWh
